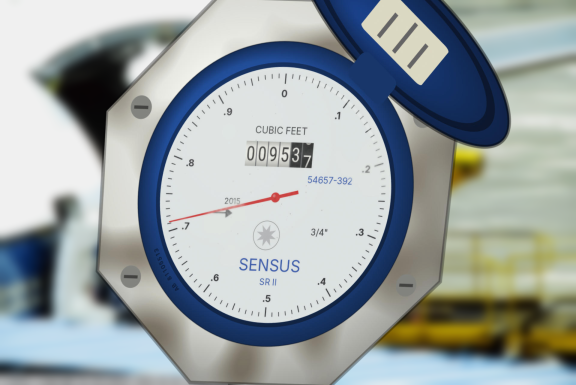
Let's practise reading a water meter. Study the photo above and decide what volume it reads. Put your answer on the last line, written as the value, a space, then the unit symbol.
9536.71 ft³
